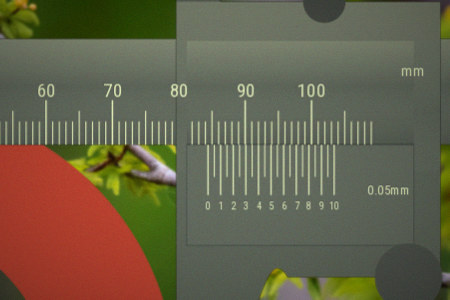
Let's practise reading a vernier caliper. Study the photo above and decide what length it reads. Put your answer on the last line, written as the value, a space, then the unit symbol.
84.4 mm
